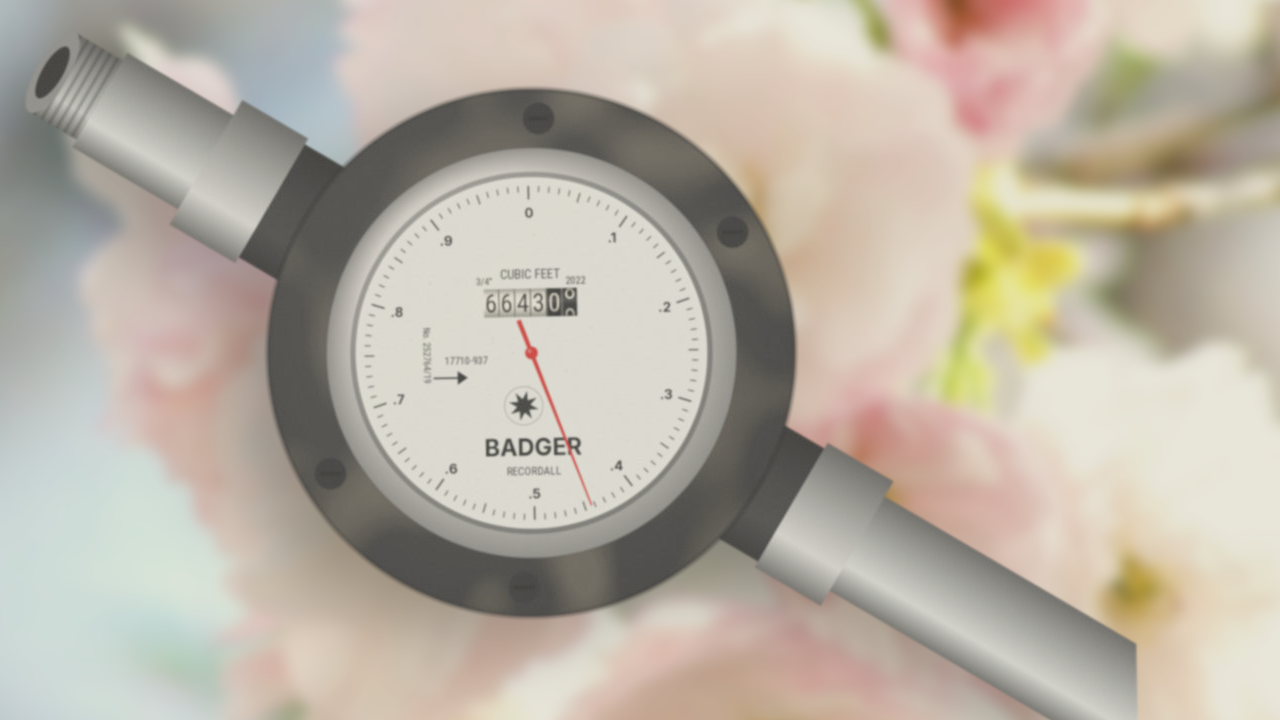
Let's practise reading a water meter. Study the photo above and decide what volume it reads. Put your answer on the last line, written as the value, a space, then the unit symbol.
664308.44 ft³
